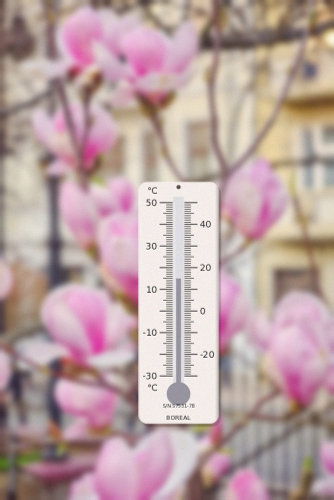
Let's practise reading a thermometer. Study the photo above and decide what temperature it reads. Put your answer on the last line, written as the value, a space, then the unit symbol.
15 °C
